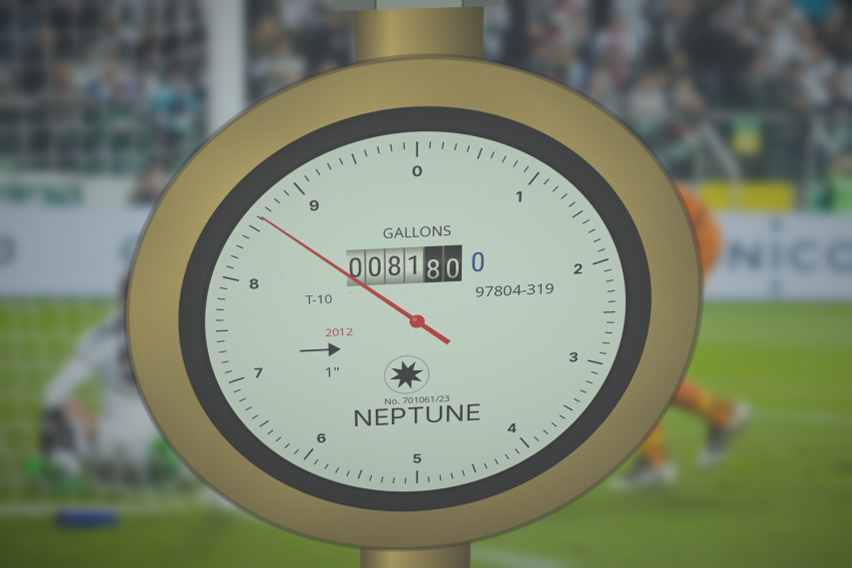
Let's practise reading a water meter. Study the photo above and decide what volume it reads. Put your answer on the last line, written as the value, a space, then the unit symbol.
81798.6 gal
